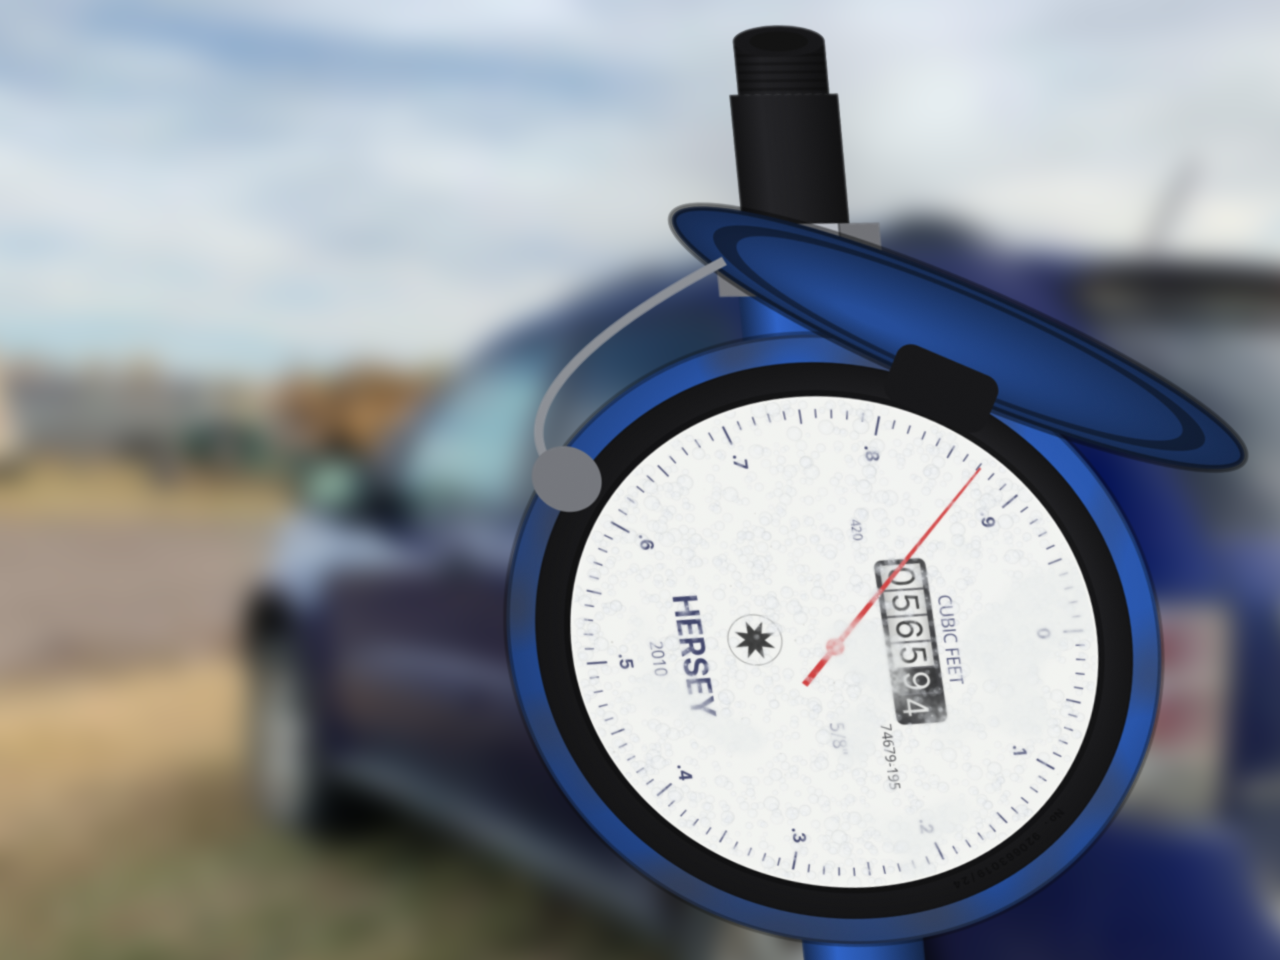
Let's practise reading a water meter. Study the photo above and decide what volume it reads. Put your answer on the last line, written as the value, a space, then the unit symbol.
56593.87 ft³
